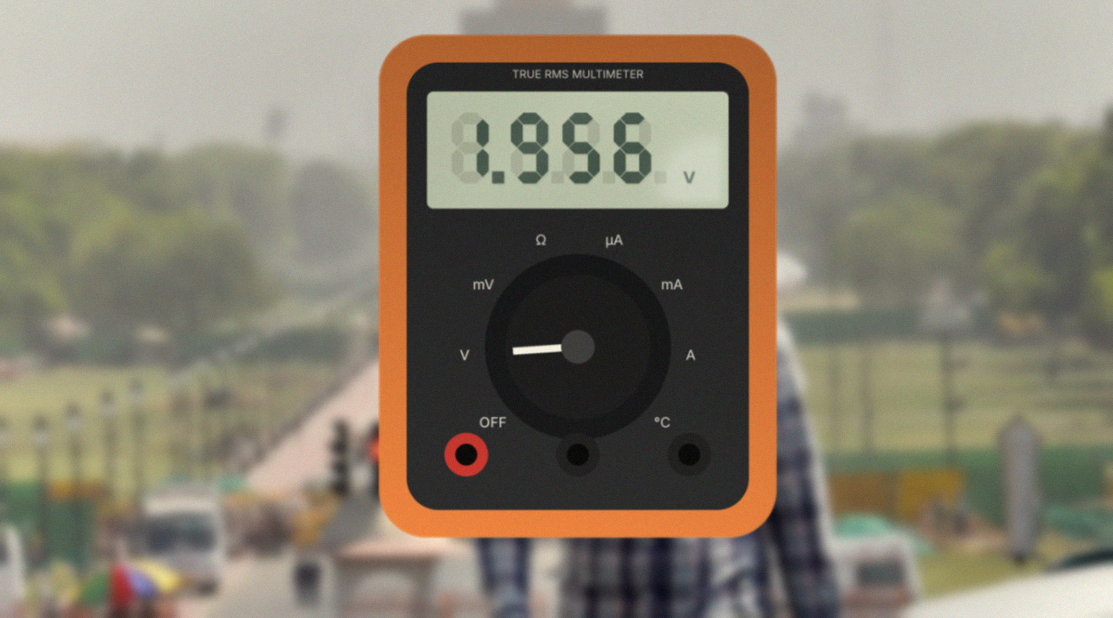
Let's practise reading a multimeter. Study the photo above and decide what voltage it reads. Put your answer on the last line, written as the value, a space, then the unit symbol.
1.956 V
